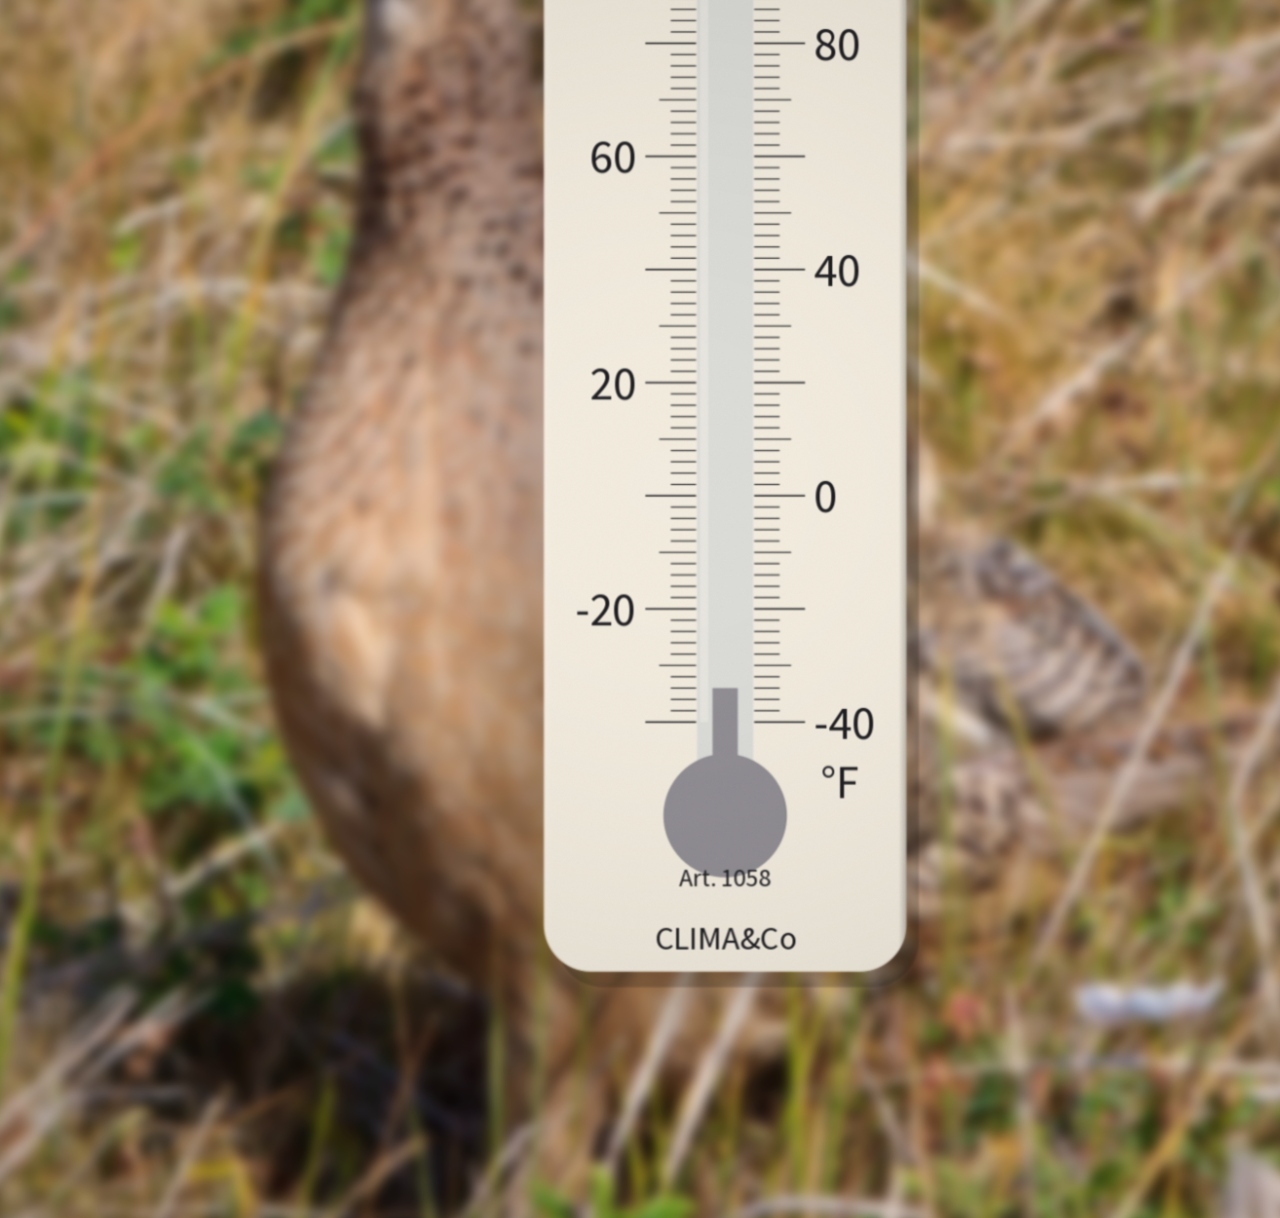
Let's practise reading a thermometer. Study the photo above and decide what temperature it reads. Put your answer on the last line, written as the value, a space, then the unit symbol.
-34 °F
